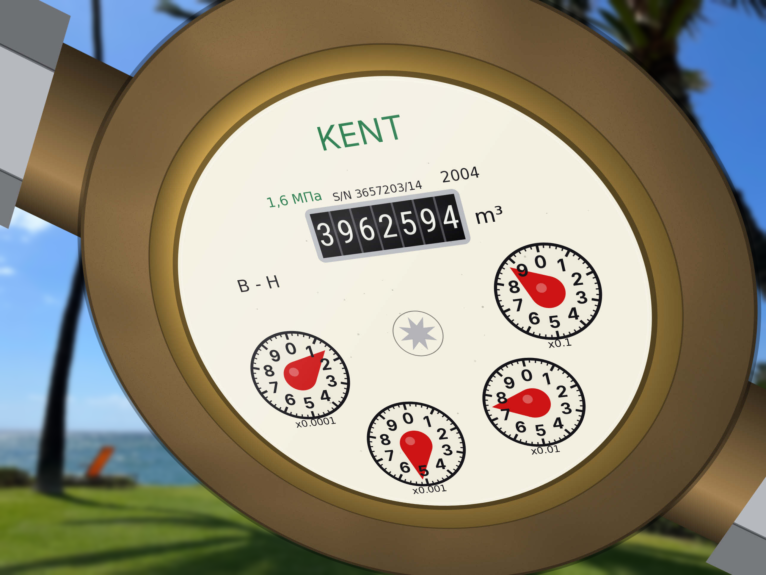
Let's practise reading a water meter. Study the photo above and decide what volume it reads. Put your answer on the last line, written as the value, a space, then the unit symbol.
3962594.8751 m³
